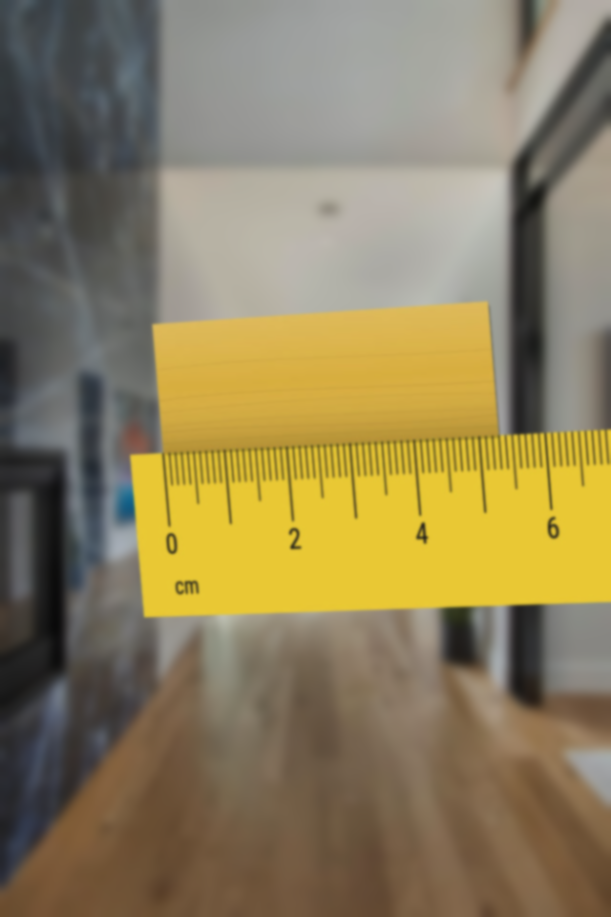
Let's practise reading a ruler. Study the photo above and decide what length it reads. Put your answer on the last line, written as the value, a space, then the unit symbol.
5.3 cm
